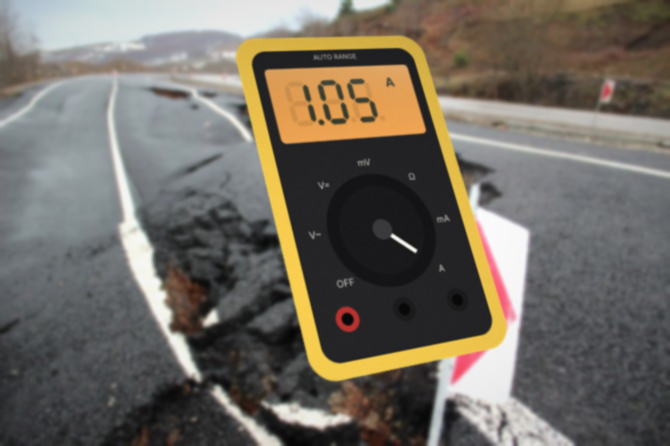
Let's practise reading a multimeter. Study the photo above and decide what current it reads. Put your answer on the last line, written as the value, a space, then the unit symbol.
1.05 A
